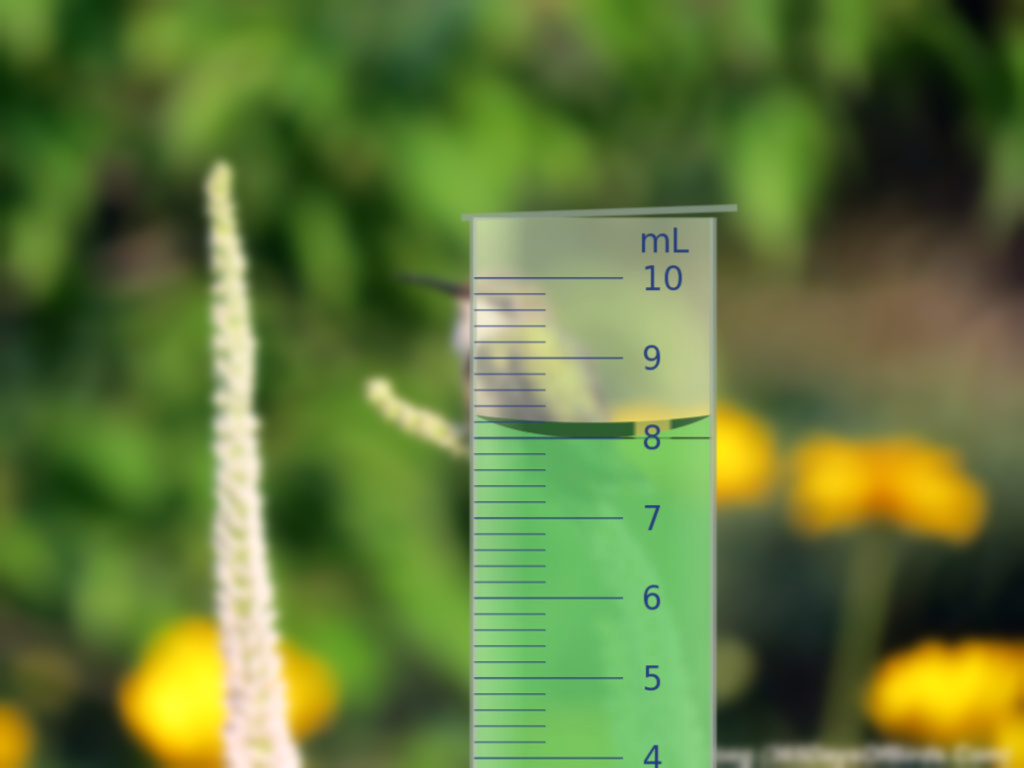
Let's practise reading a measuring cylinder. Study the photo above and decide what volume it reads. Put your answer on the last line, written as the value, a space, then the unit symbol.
8 mL
